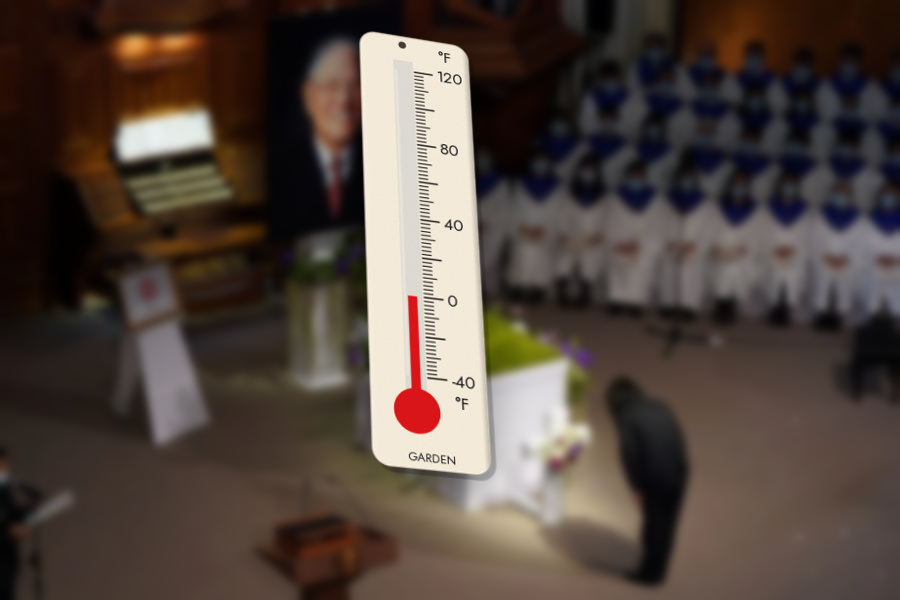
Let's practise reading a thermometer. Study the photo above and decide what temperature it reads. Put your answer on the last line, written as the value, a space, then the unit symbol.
0 °F
